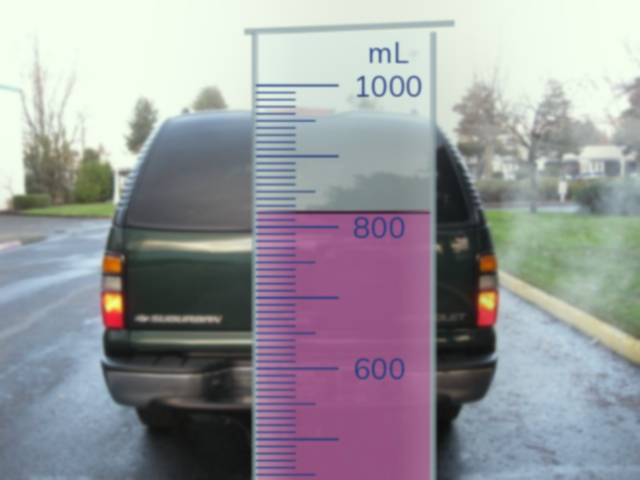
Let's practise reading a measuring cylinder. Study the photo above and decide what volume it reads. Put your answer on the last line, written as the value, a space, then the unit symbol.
820 mL
